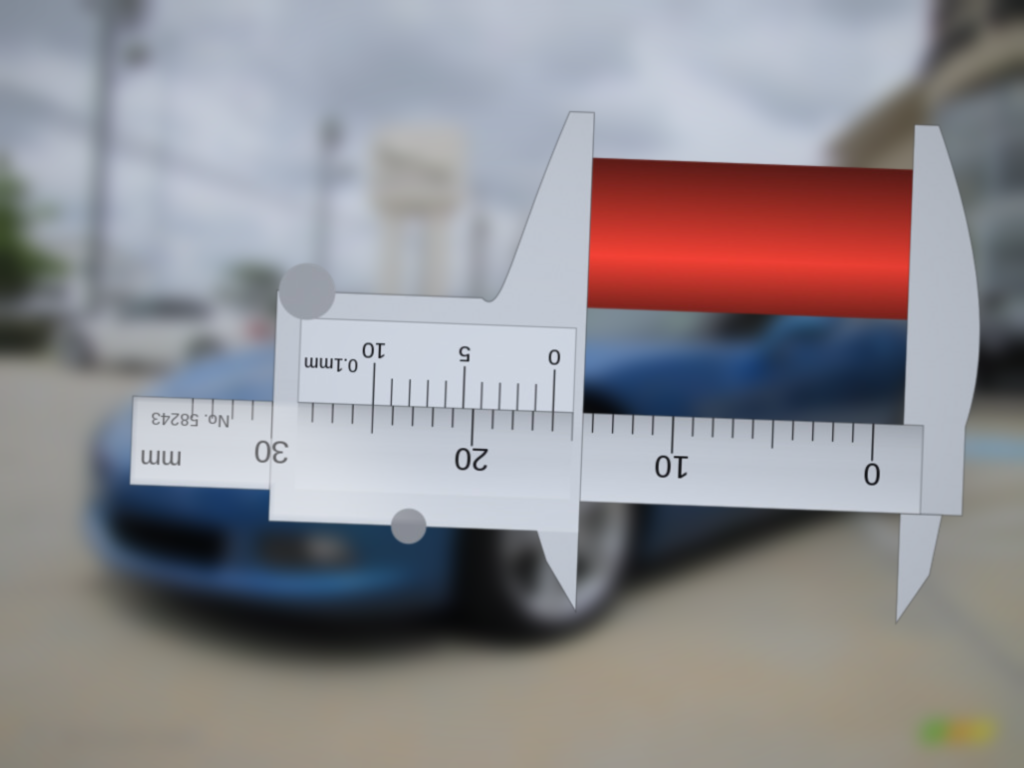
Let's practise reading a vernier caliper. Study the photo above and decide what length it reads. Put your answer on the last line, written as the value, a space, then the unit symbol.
16.0 mm
